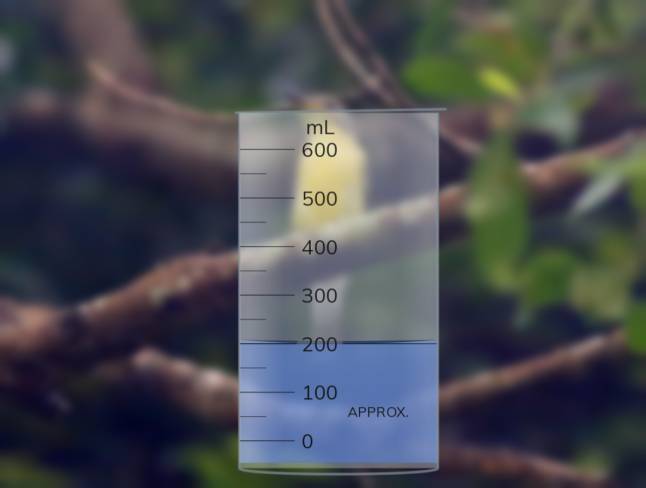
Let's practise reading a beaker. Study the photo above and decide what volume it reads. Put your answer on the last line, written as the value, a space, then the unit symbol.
200 mL
